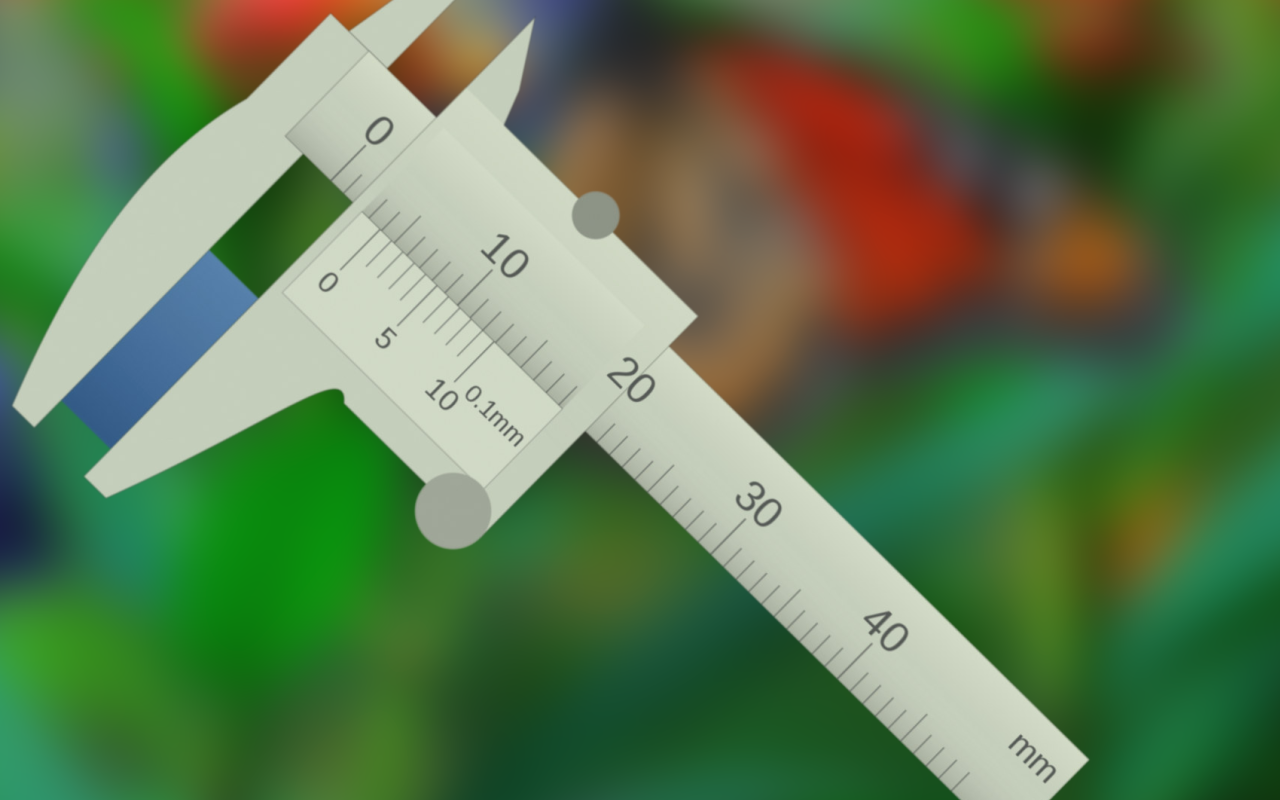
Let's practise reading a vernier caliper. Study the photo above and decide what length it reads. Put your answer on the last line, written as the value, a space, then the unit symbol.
3.9 mm
